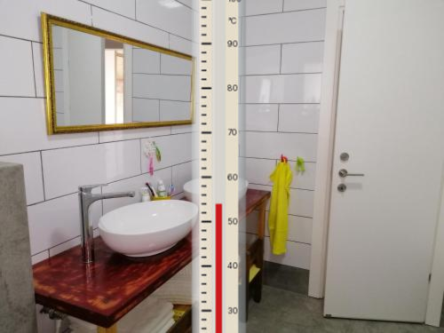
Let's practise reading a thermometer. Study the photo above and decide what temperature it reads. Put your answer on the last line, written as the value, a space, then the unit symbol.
54 °C
